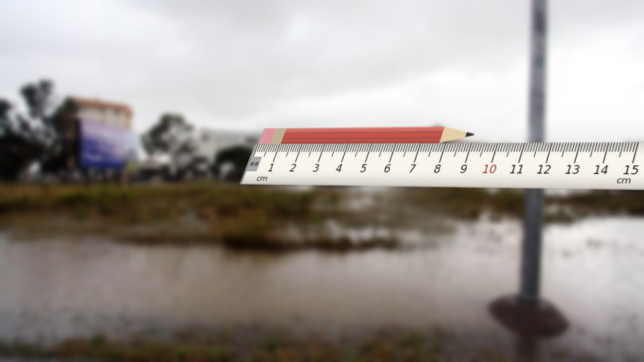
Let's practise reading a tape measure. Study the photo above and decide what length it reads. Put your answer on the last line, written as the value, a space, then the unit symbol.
9 cm
